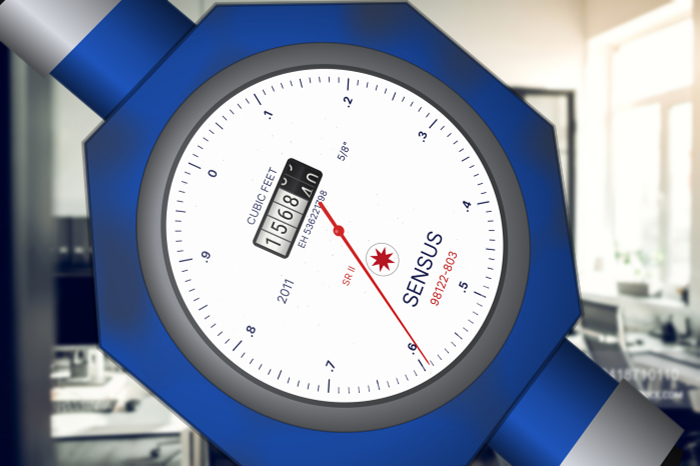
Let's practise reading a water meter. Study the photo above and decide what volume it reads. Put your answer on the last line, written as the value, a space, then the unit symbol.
156839.59 ft³
